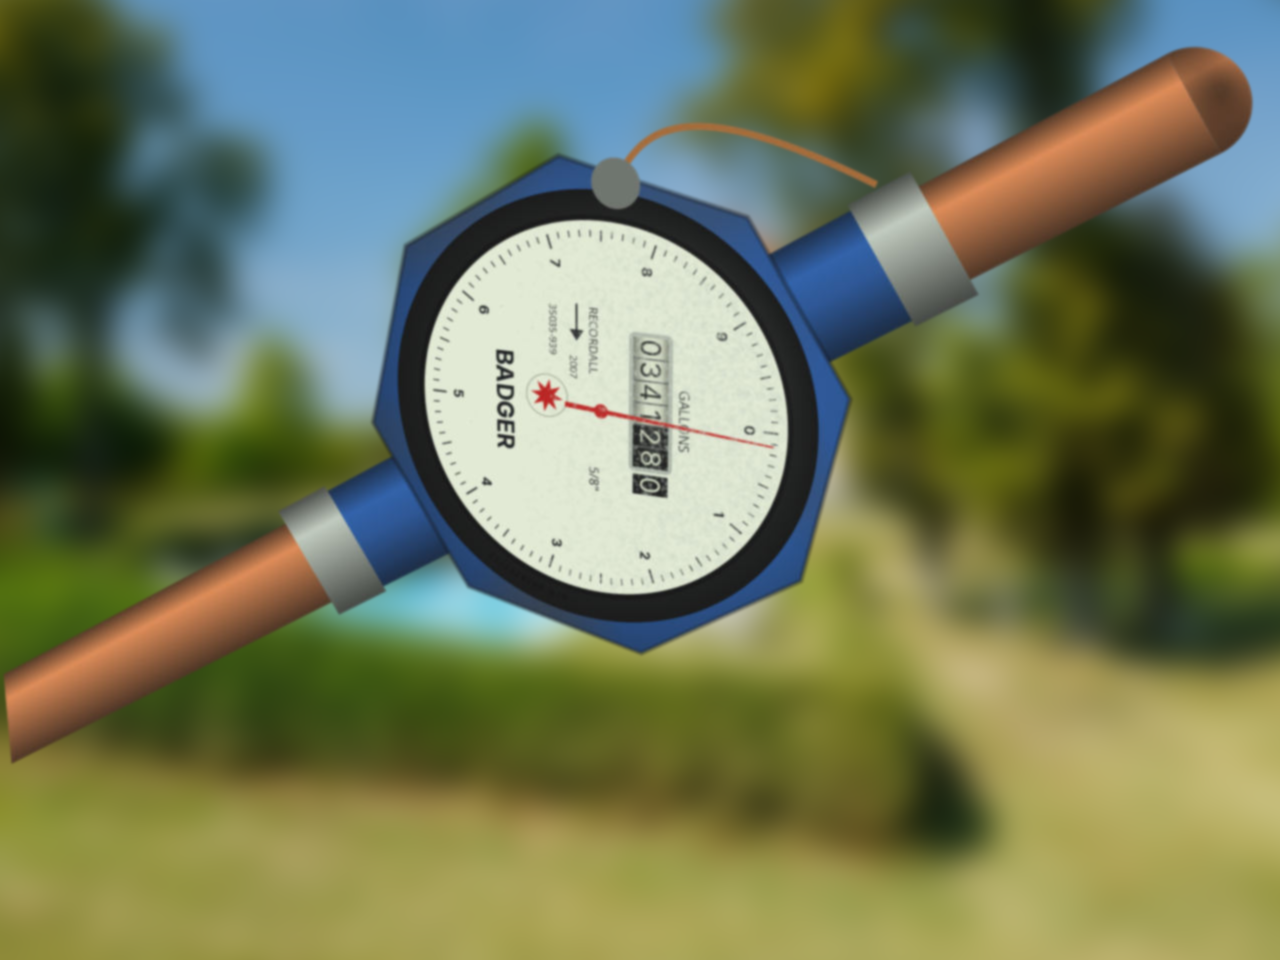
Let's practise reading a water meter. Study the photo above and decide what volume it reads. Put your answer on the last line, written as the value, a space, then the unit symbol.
341280.1 gal
